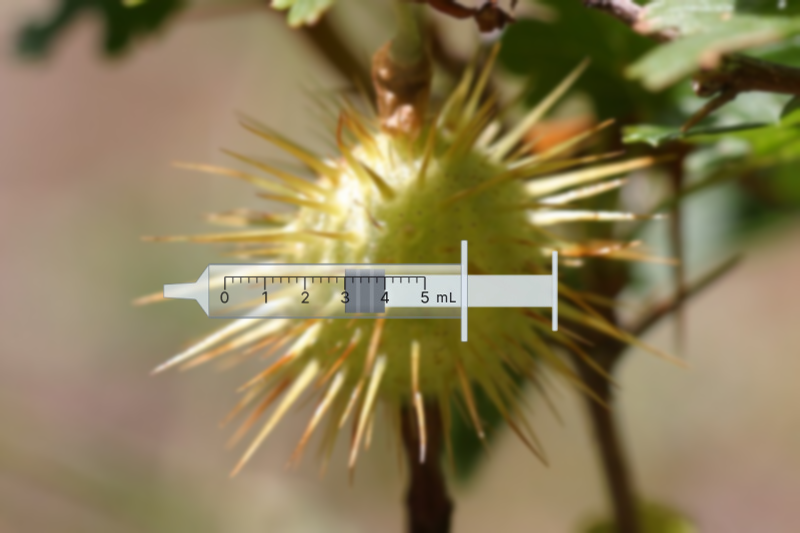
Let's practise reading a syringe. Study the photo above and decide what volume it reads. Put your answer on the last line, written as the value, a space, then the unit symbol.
3 mL
